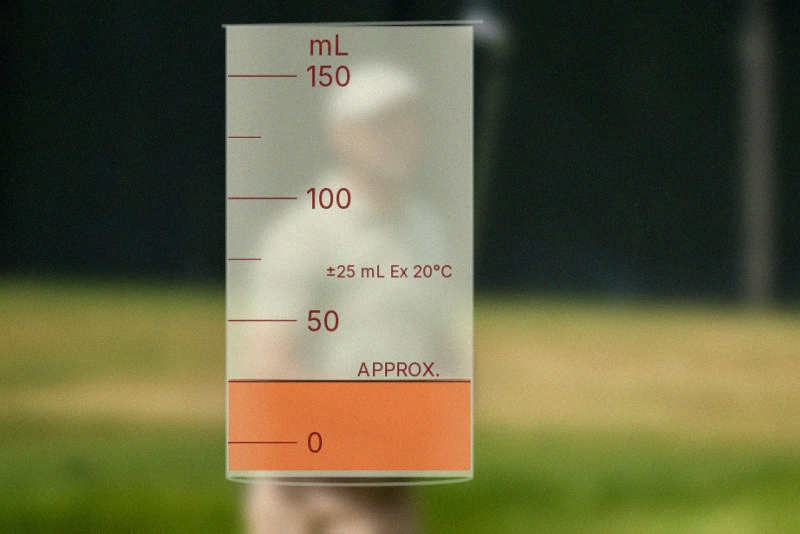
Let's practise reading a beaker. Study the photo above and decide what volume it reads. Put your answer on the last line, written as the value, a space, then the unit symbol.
25 mL
